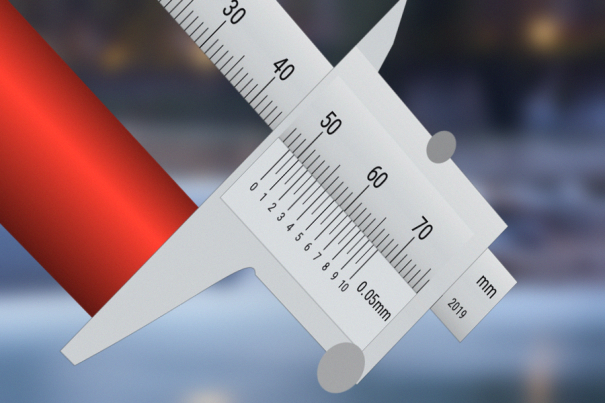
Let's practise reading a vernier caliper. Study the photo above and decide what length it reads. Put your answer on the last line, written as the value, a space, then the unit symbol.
48.4 mm
